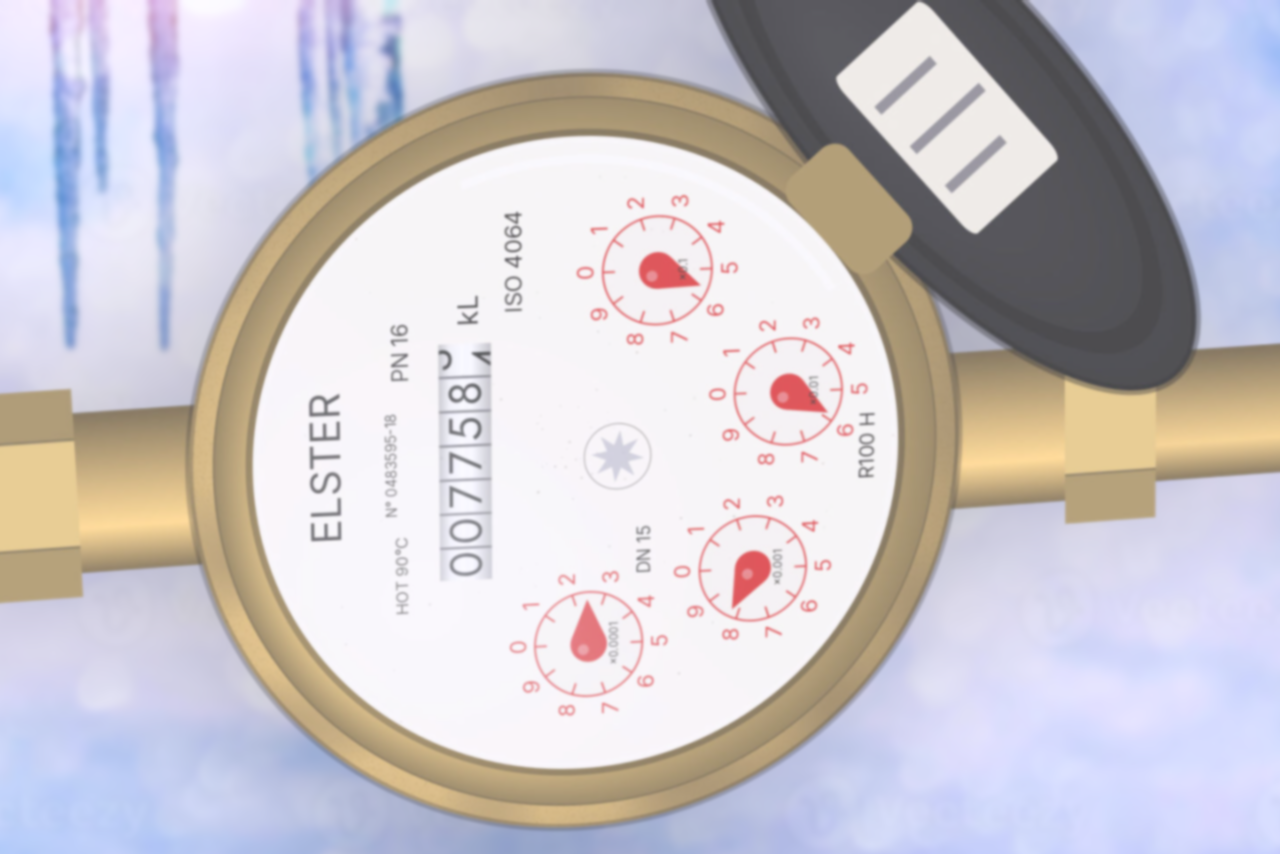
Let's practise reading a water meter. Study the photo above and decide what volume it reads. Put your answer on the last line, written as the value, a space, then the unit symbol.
77583.5582 kL
